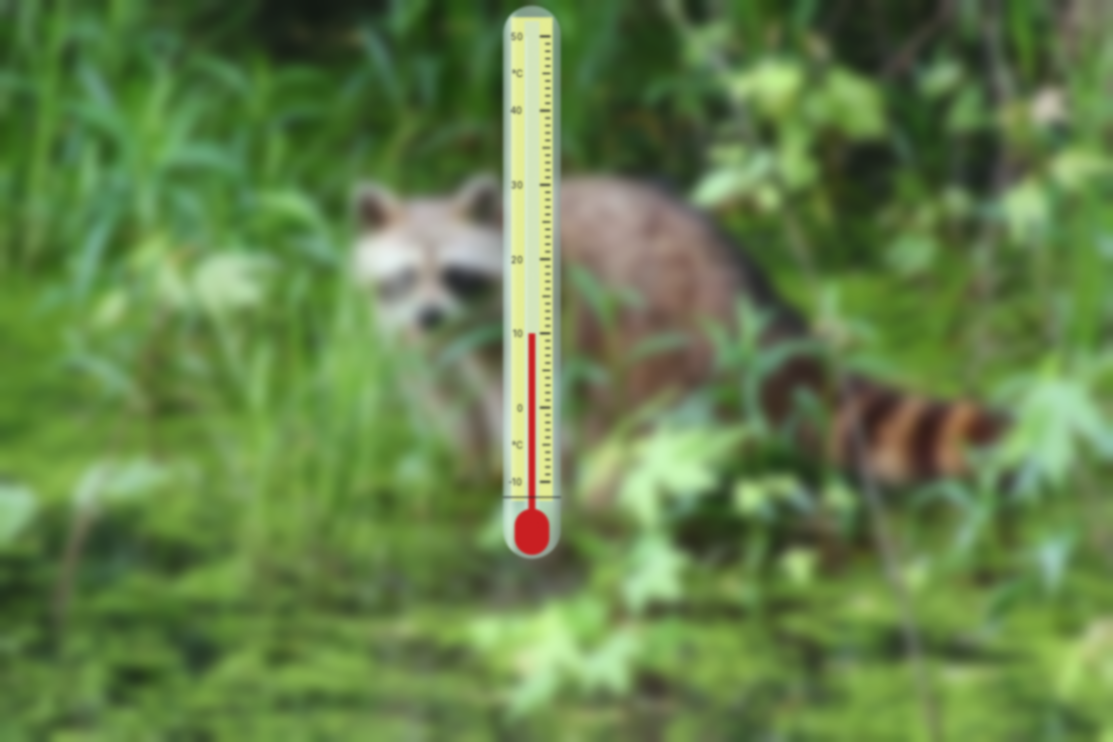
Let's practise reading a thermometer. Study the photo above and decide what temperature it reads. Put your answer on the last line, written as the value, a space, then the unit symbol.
10 °C
